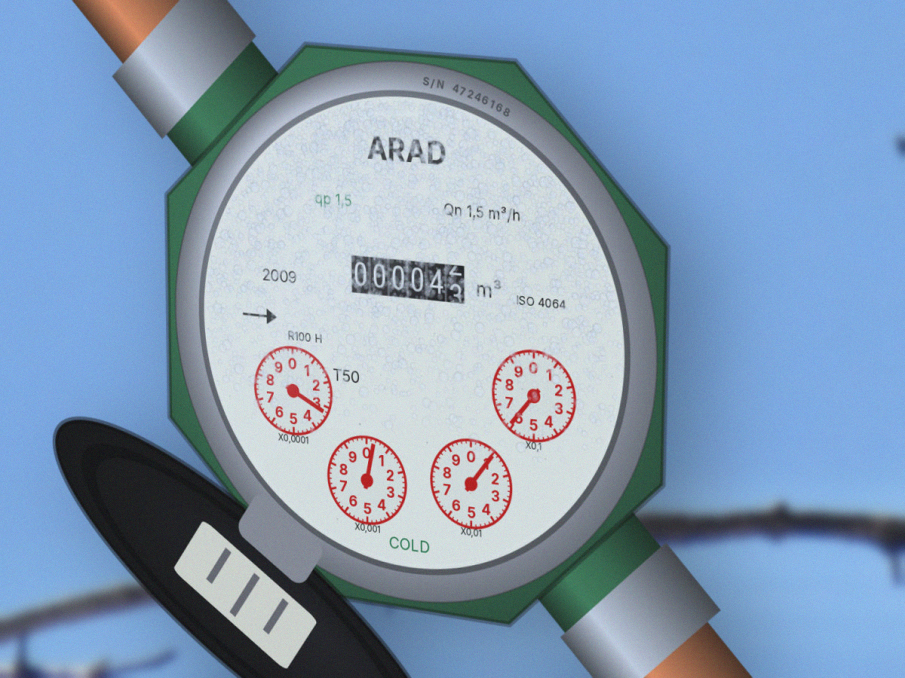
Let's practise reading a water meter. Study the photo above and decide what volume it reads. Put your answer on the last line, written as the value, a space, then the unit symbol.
42.6103 m³
